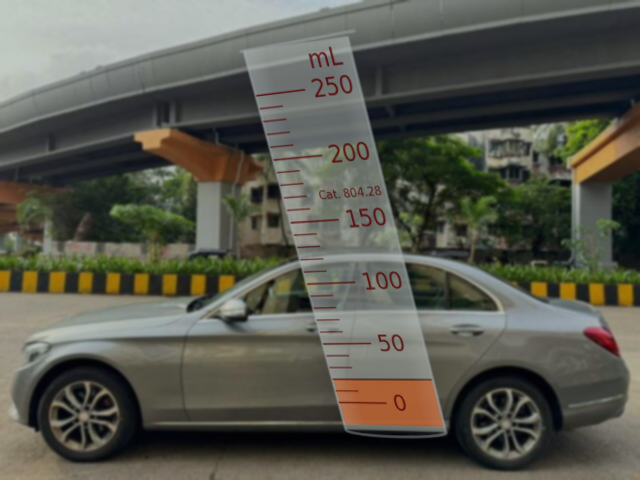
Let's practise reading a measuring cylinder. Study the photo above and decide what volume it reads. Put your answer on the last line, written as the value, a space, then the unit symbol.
20 mL
